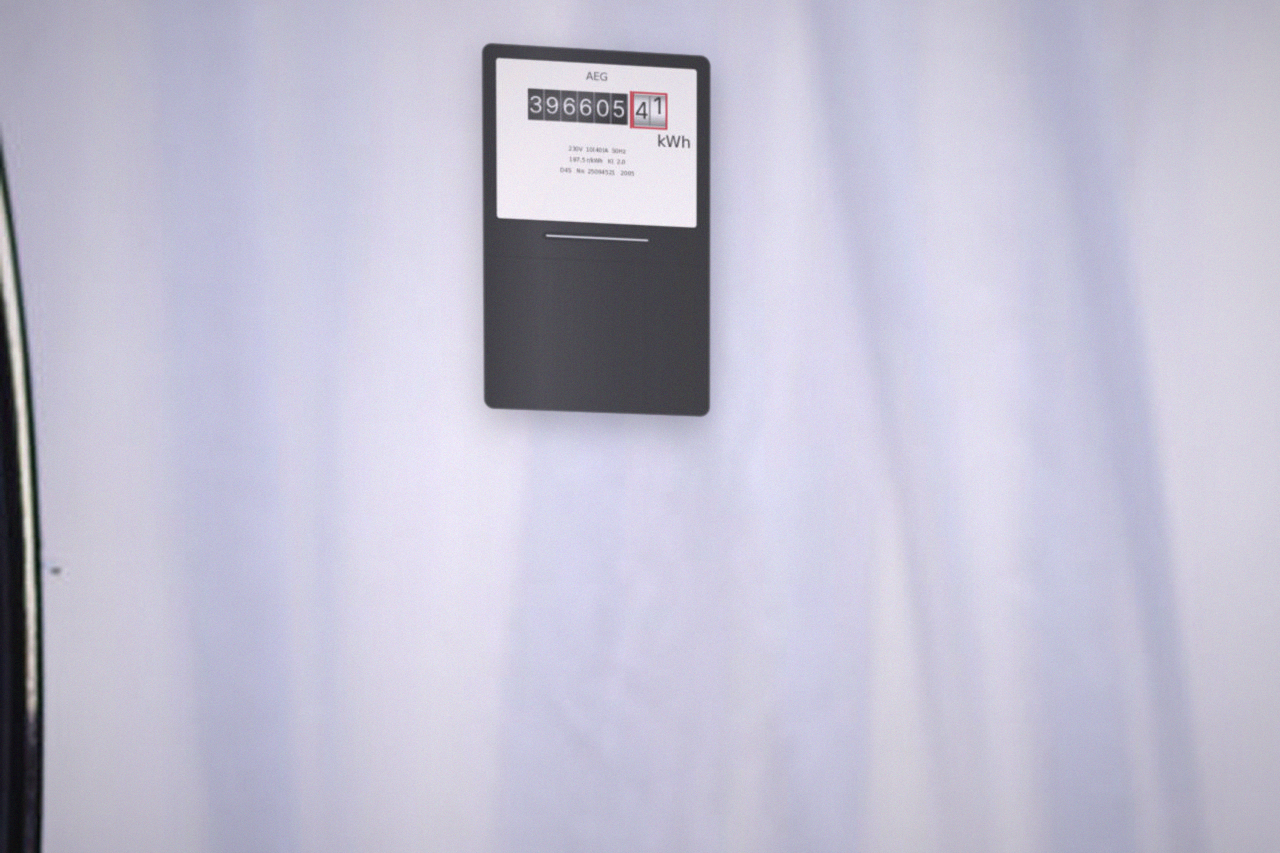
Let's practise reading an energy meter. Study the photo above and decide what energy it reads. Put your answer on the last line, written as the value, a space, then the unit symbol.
396605.41 kWh
